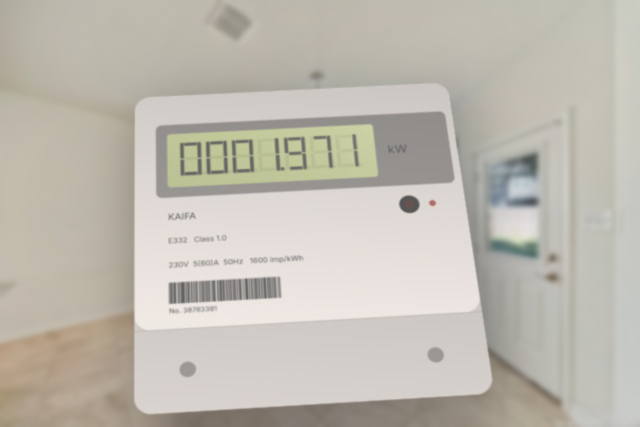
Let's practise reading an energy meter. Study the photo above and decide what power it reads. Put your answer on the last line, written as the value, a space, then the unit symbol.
1.971 kW
